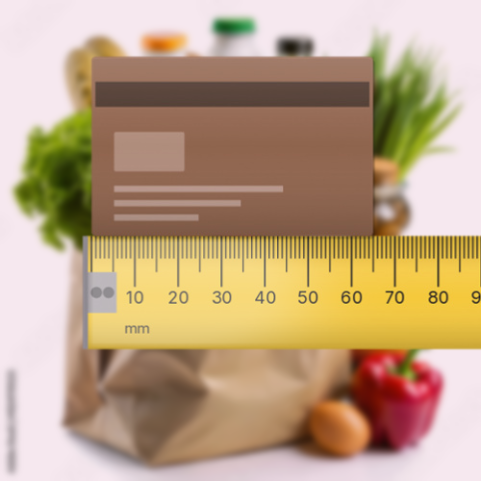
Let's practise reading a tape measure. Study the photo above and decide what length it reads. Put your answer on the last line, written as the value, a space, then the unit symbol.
65 mm
